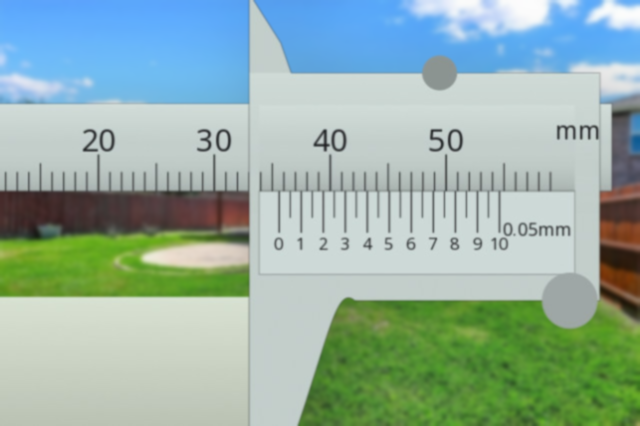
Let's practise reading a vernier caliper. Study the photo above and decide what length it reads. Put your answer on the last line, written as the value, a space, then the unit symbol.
35.6 mm
